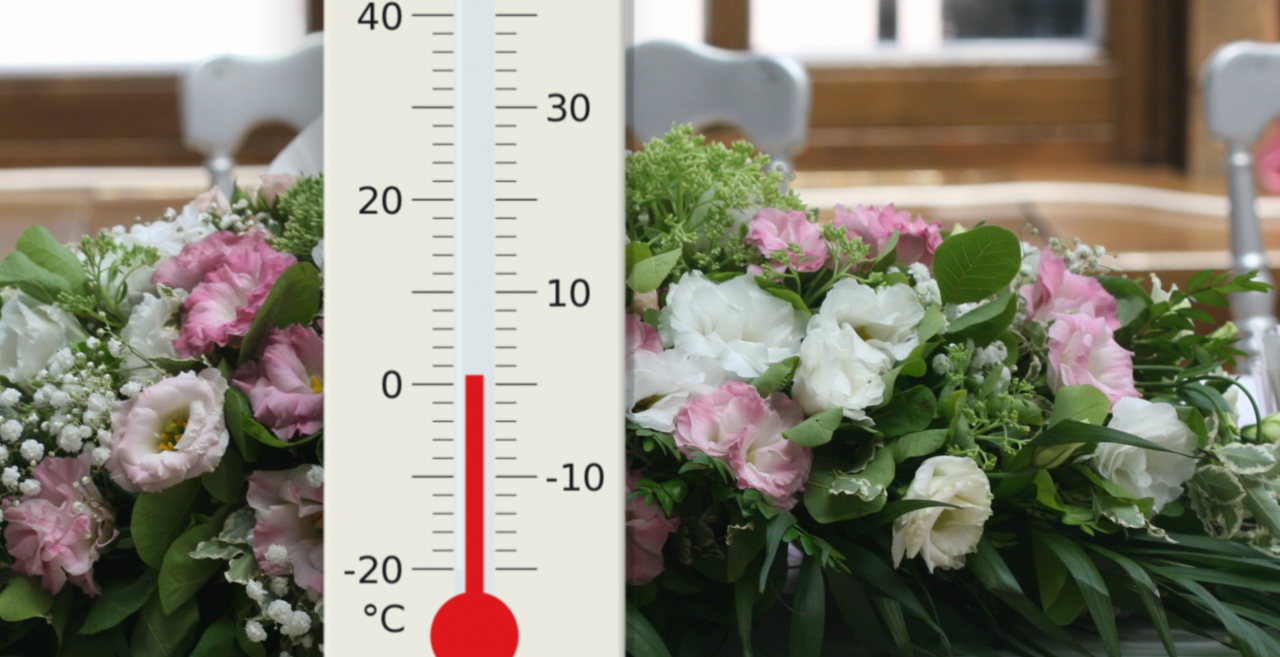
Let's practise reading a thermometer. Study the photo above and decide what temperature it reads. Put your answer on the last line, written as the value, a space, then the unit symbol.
1 °C
